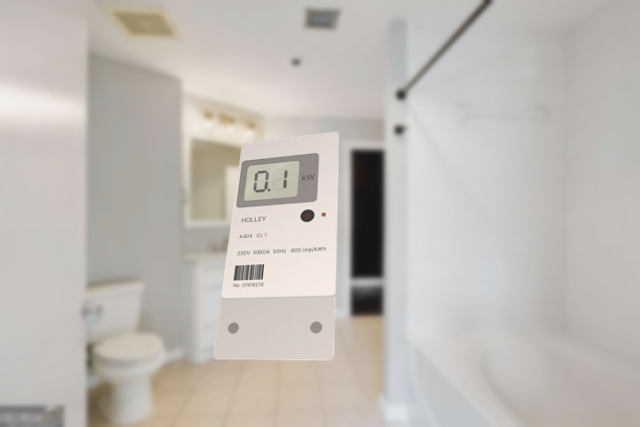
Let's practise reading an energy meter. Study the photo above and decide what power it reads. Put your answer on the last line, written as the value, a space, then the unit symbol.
0.1 kW
